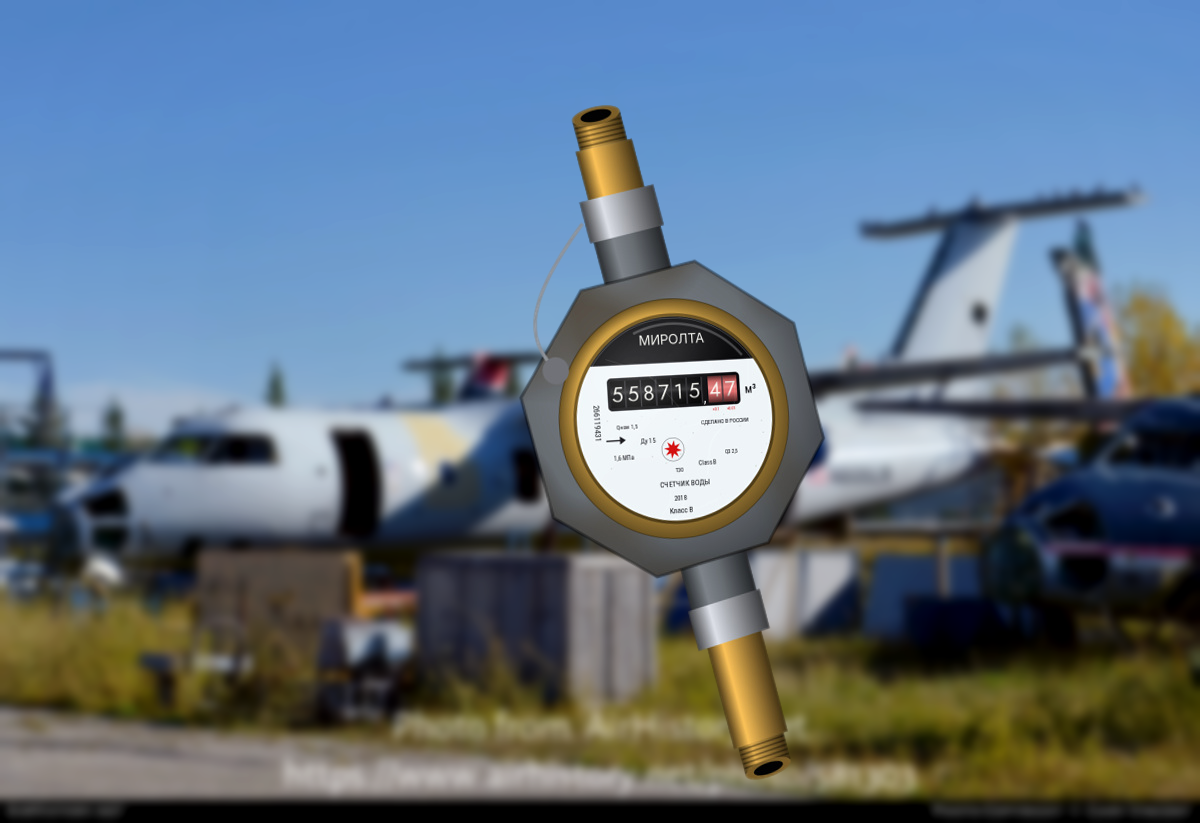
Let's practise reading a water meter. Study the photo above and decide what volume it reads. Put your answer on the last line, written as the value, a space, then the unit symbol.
558715.47 m³
